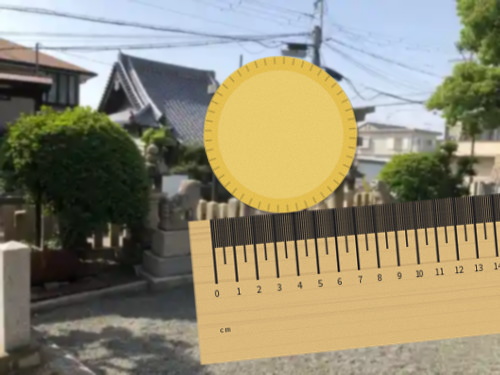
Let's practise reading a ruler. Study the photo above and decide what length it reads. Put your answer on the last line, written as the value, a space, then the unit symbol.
7.5 cm
